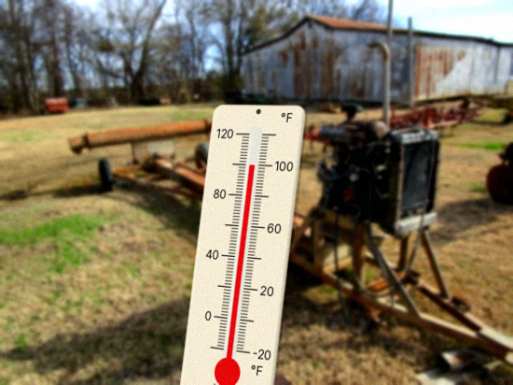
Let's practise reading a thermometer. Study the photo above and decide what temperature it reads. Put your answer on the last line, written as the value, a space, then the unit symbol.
100 °F
